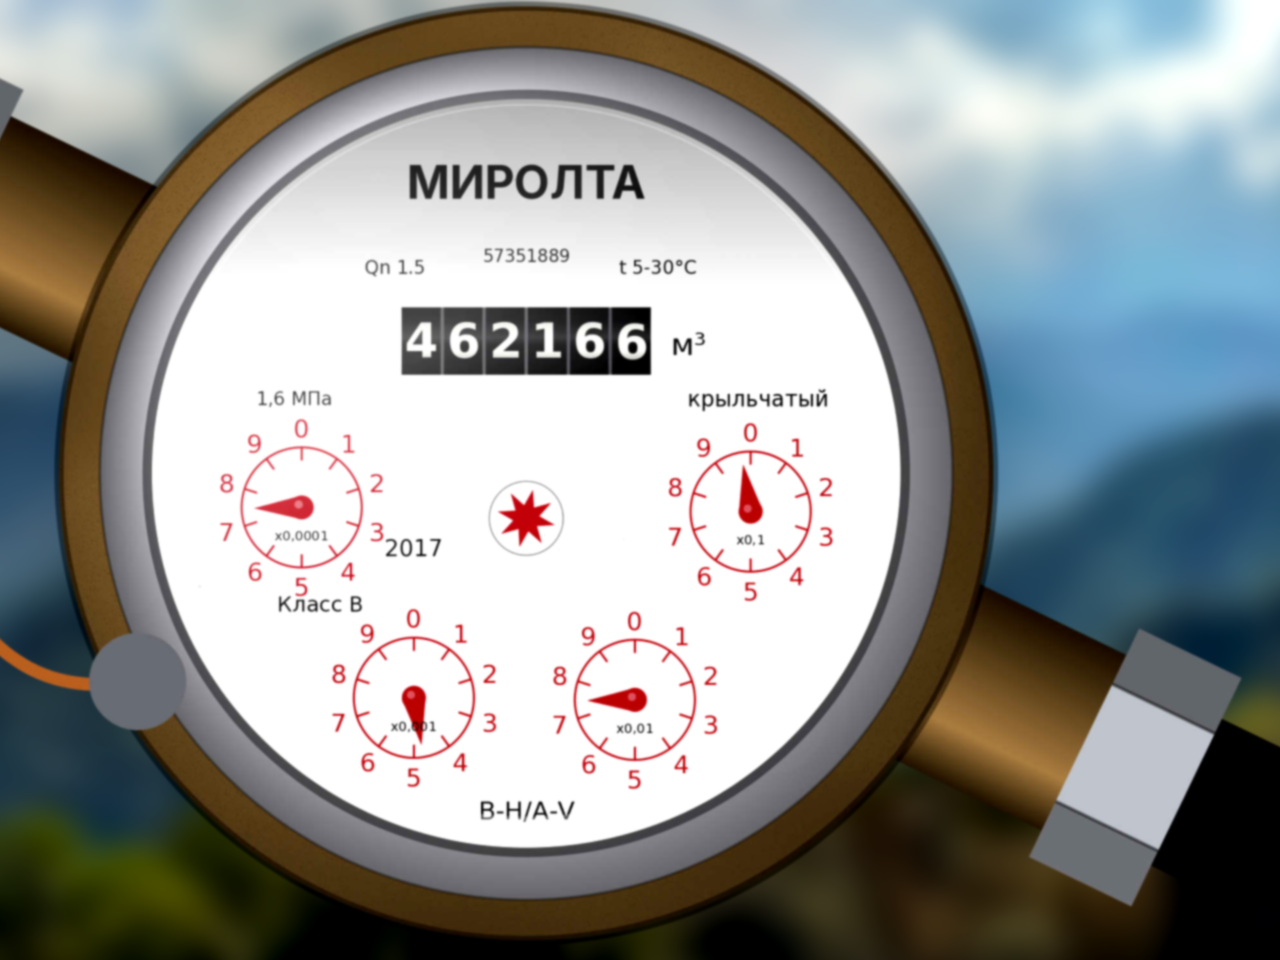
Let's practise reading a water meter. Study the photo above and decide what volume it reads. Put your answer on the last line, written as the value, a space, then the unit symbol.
462165.9747 m³
